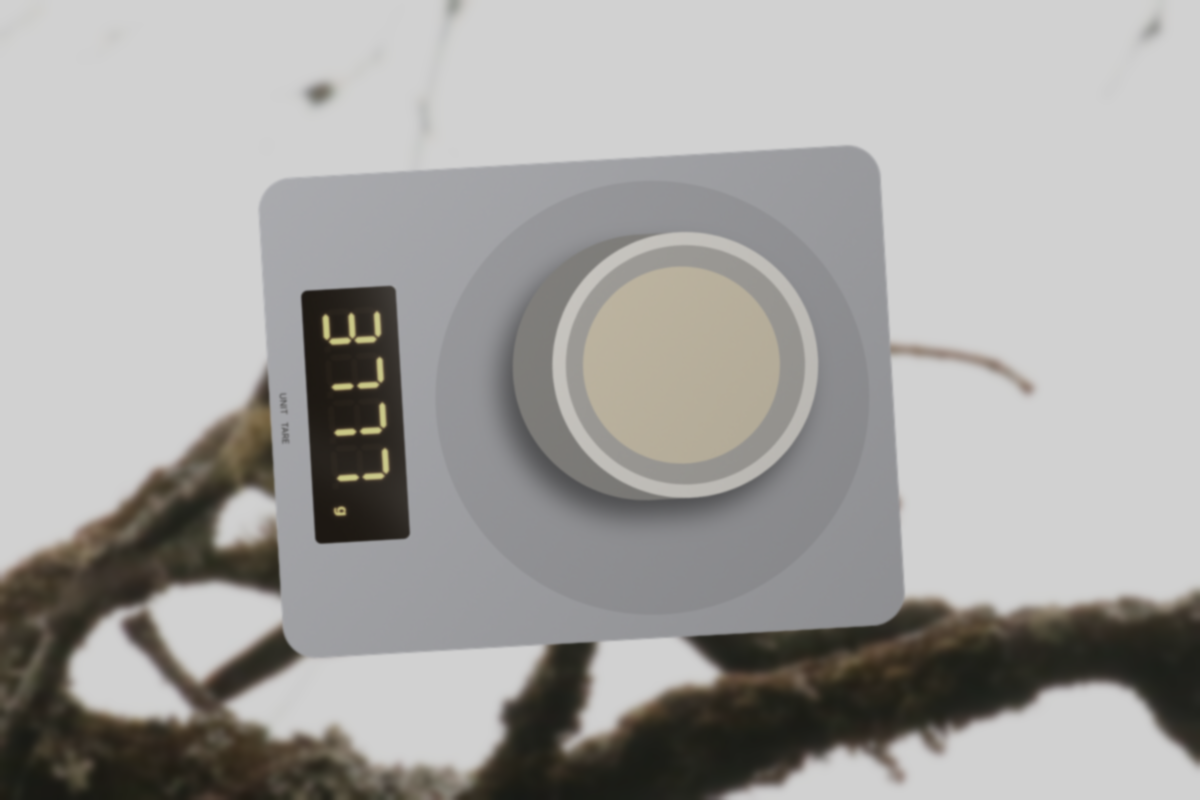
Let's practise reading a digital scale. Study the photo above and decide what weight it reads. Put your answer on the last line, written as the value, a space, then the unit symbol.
3777 g
